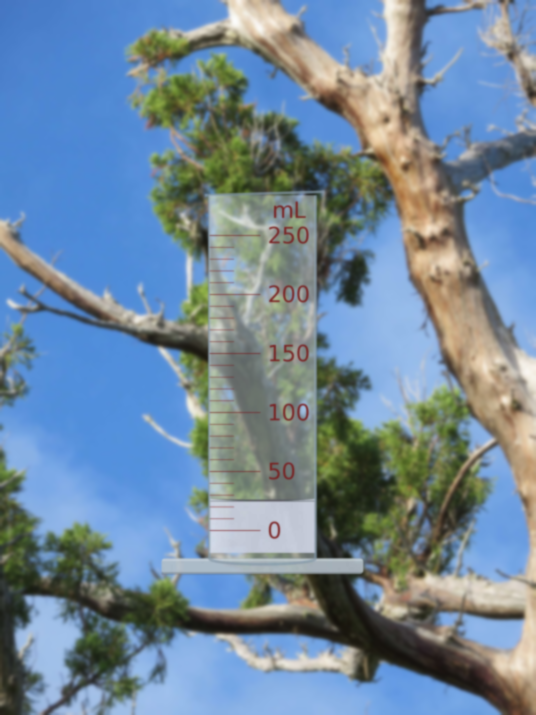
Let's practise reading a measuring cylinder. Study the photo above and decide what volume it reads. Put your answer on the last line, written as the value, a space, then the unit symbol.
25 mL
